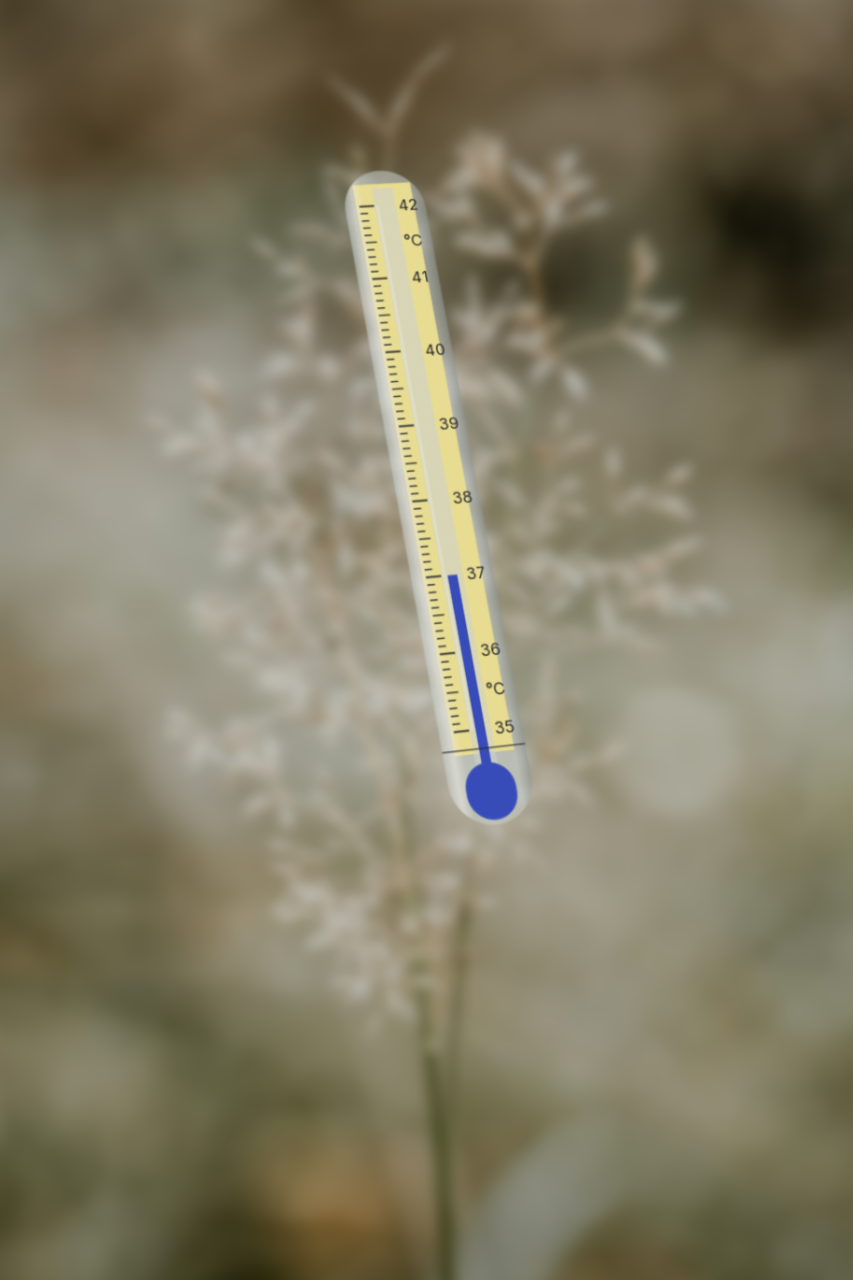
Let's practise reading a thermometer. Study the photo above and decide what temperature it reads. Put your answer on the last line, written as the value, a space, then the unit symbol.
37 °C
